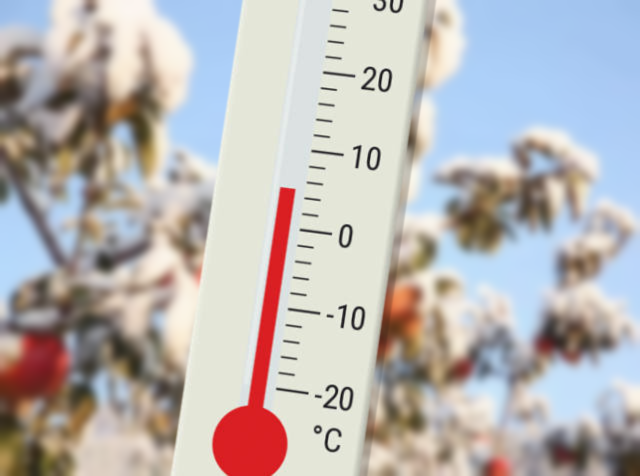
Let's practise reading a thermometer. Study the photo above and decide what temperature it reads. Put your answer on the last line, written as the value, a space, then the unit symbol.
5 °C
